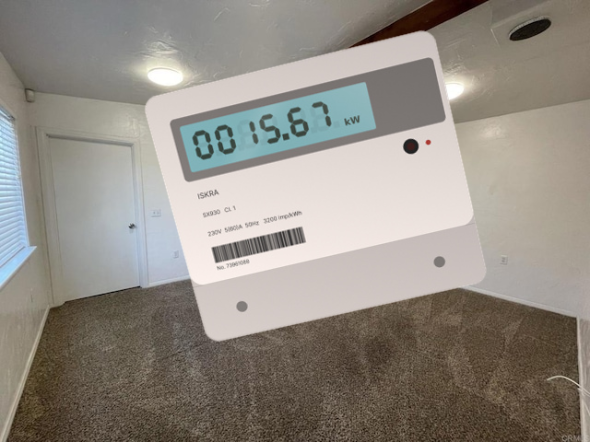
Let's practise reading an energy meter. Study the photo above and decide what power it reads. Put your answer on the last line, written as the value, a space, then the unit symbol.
15.67 kW
